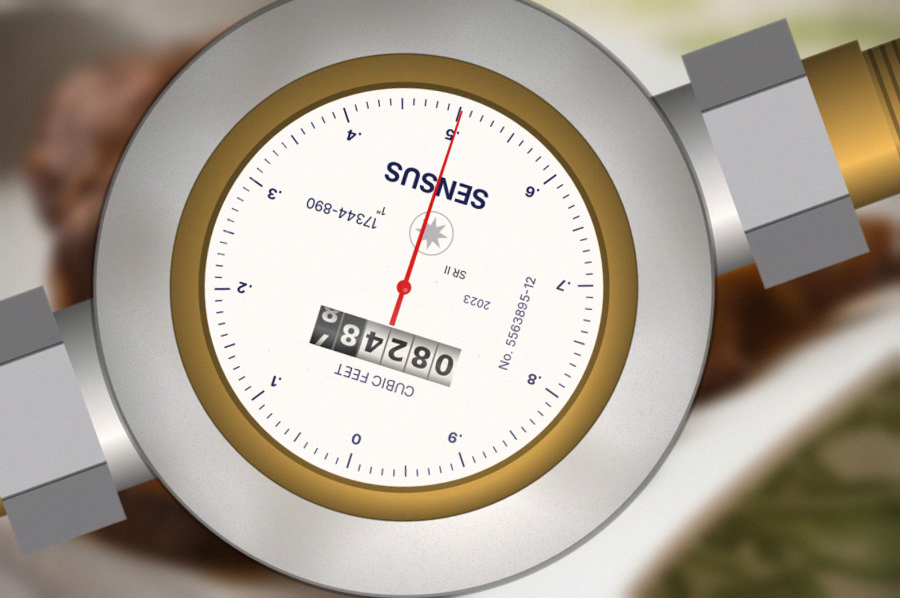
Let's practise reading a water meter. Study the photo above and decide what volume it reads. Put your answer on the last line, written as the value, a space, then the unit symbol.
82487.50 ft³
